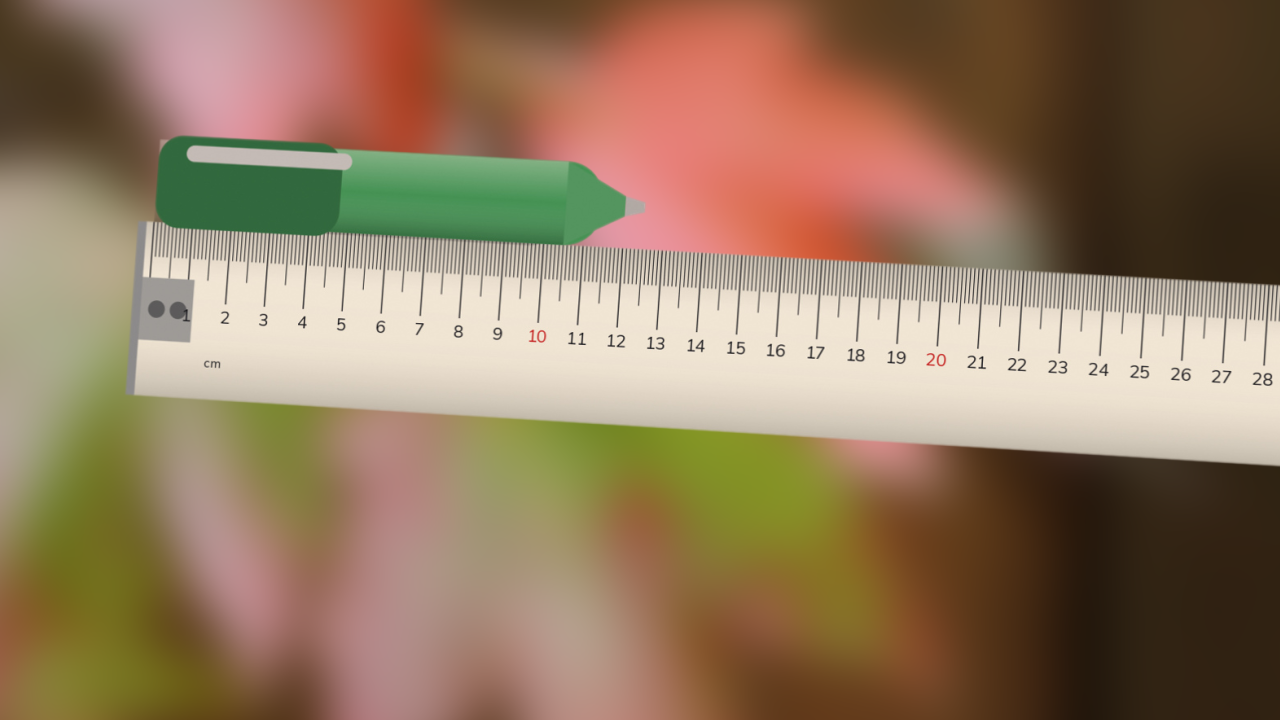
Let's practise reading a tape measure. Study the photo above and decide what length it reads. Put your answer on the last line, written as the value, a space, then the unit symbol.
12.5 cm
